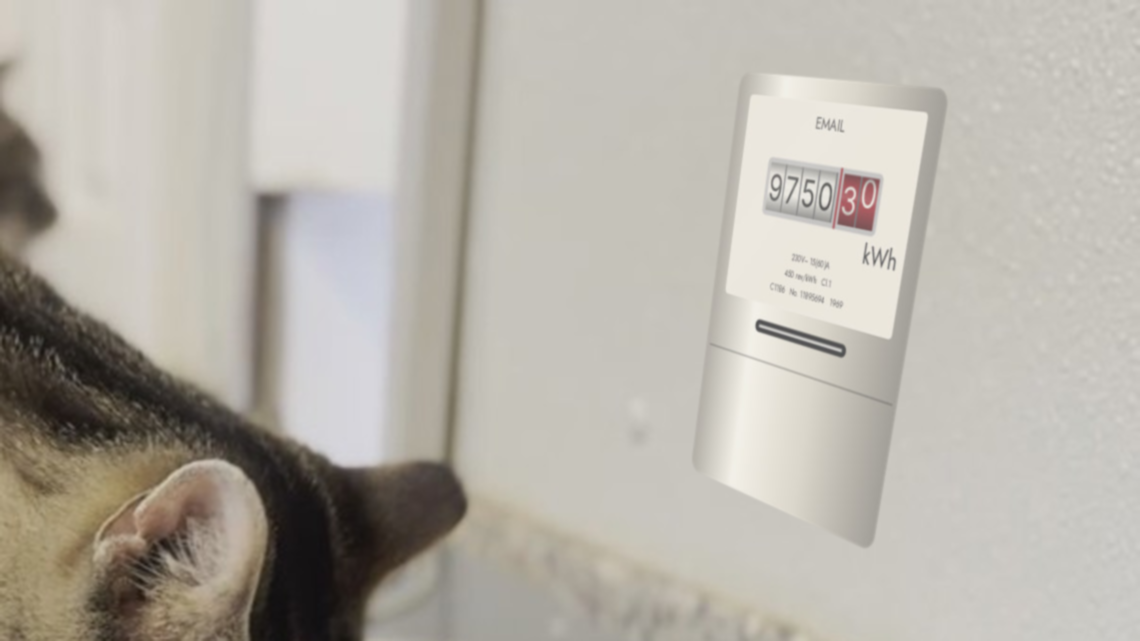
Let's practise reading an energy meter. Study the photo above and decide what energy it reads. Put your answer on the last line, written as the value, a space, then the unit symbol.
9750.30 kWh
